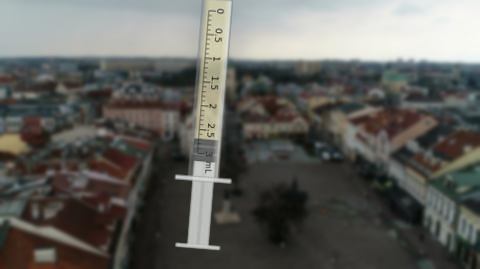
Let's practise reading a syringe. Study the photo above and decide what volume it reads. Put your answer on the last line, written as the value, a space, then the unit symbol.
2.7 mL
